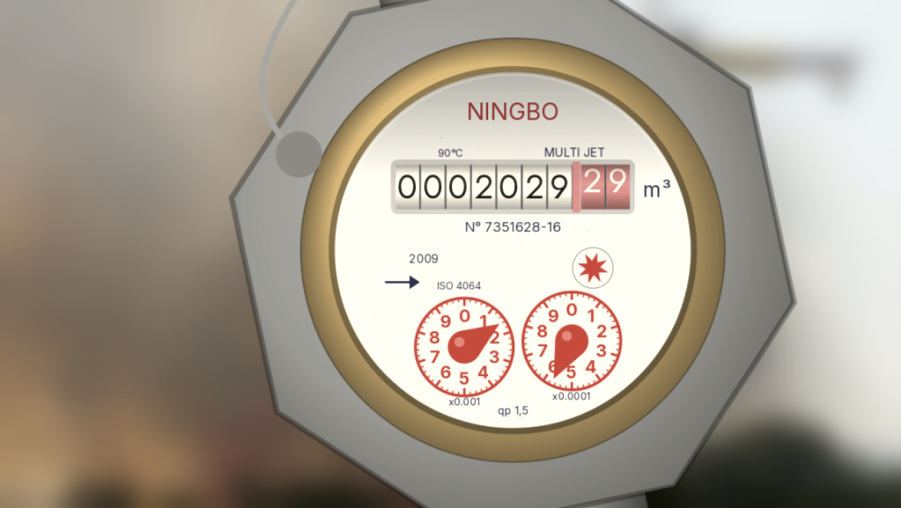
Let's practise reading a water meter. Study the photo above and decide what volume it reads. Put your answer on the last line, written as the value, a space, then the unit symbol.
2029.2915 m³
